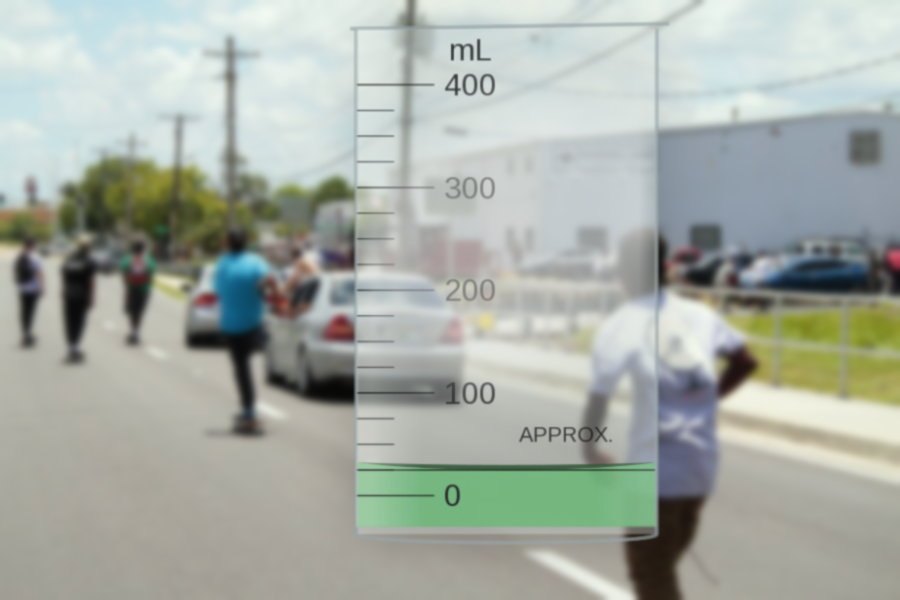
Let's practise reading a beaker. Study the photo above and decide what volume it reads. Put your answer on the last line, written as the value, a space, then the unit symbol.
25 mL
